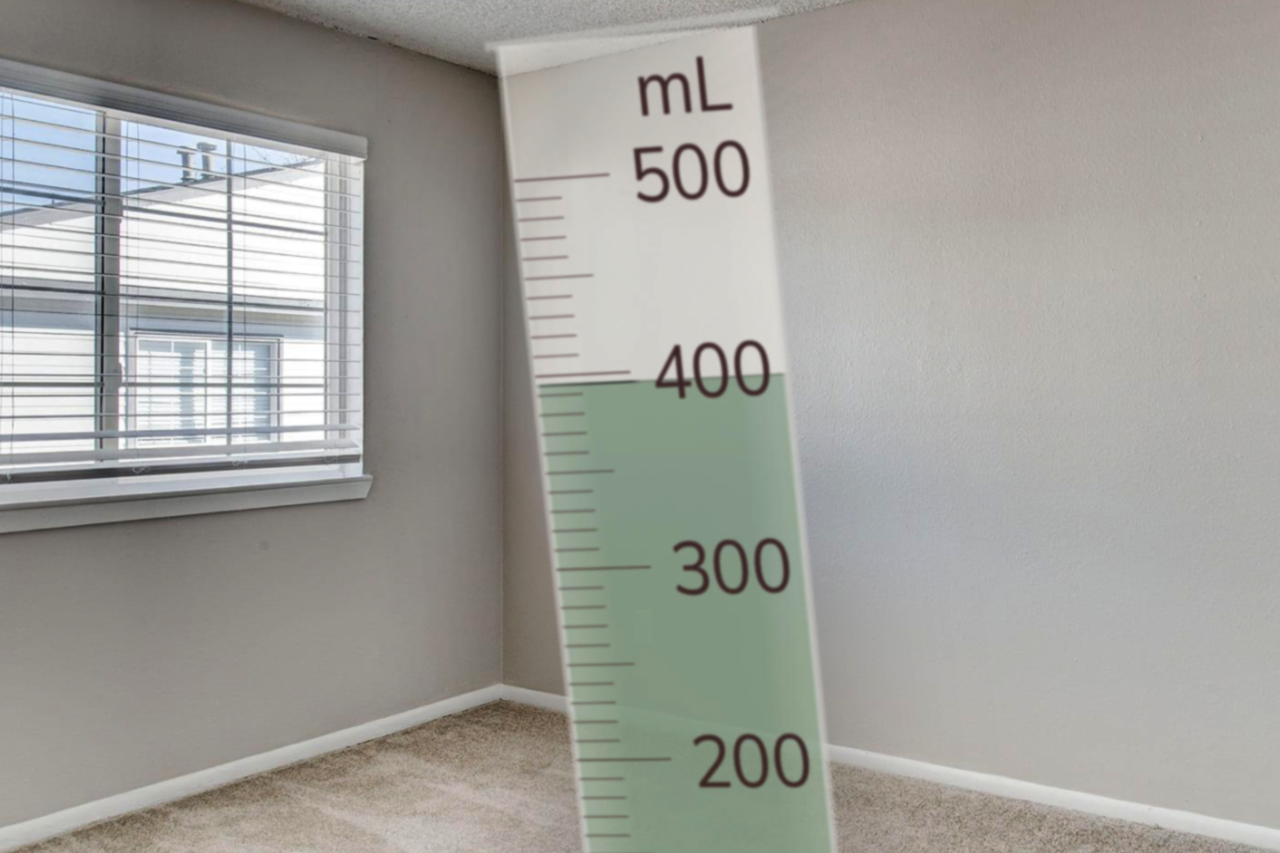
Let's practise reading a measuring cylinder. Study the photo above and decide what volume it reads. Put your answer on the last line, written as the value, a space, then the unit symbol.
395 mL
